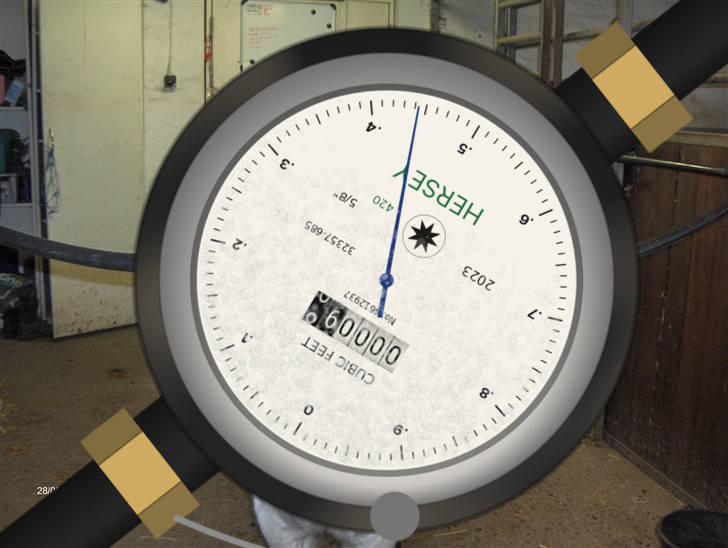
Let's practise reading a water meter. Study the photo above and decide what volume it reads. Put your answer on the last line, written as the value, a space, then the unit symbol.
98.44 ft³
